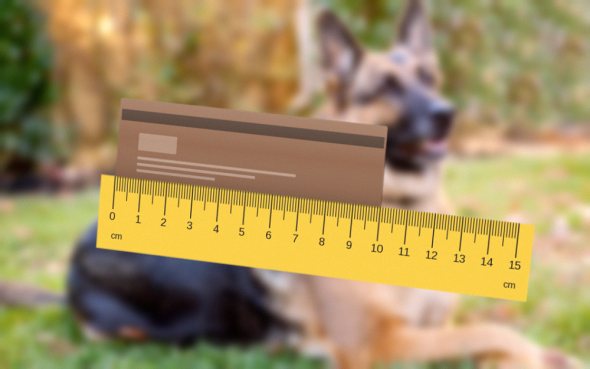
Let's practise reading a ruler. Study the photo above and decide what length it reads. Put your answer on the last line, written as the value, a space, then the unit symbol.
10 cm
